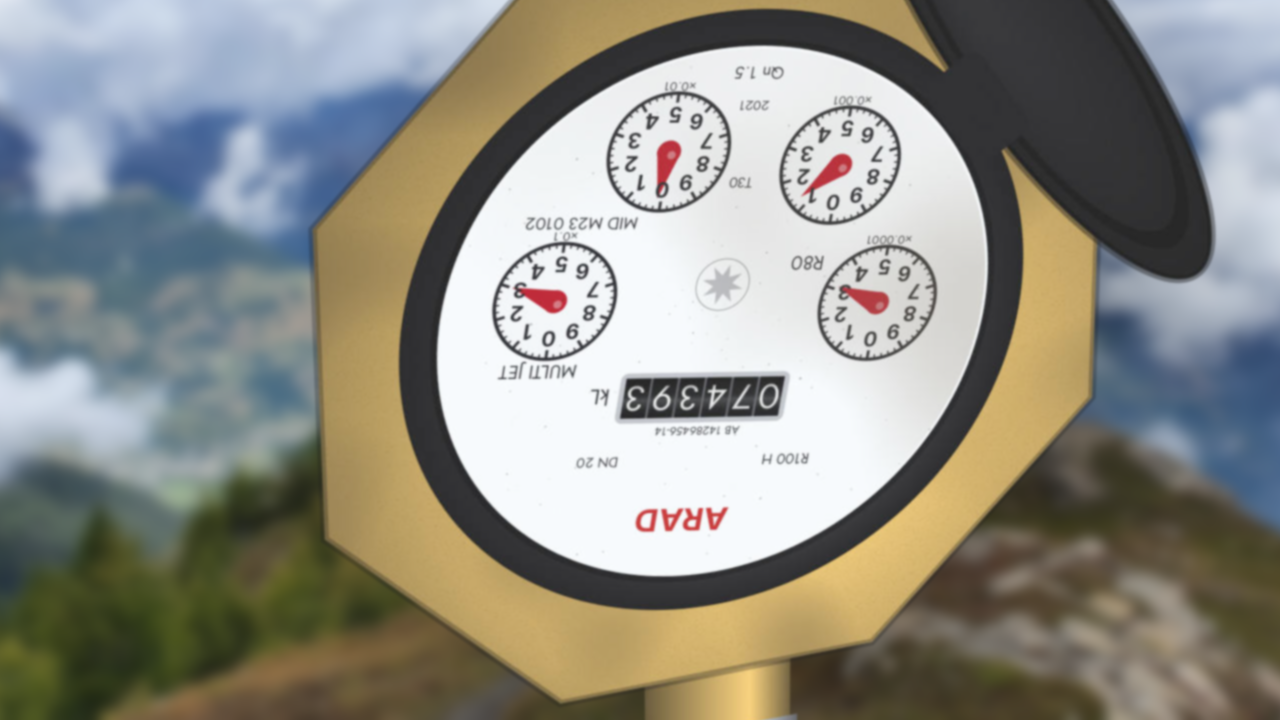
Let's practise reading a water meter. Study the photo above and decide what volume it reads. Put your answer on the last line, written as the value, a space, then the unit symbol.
74393.3013 kL
